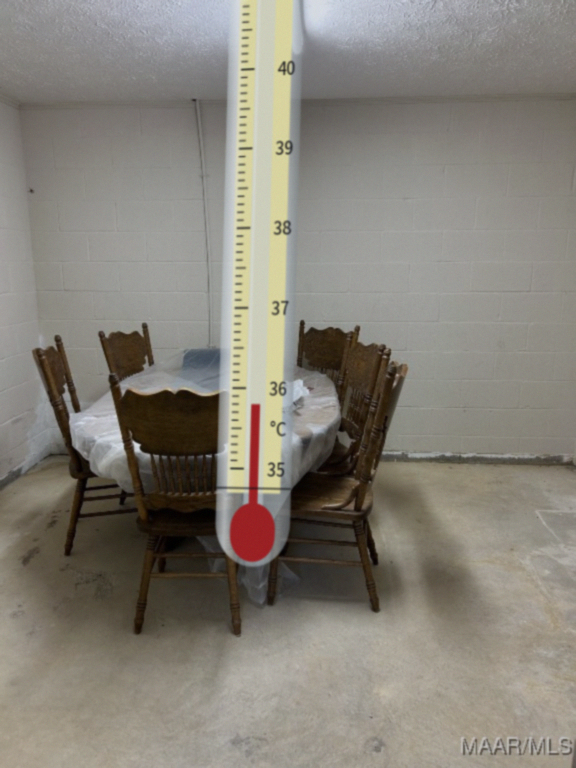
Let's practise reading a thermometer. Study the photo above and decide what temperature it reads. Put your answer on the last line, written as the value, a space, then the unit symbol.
35.8 °C
